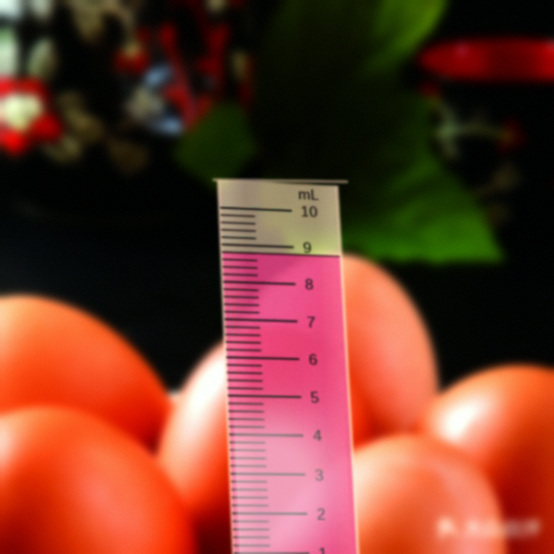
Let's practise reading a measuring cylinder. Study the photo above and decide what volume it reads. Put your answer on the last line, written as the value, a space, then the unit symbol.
8.8 mL
